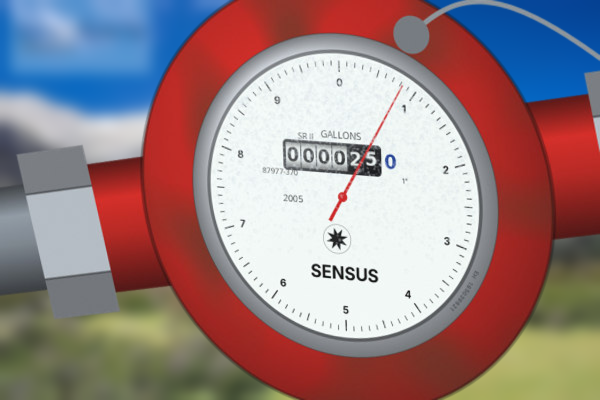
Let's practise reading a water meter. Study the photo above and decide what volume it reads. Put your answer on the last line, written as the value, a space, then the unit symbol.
250.8 gal
